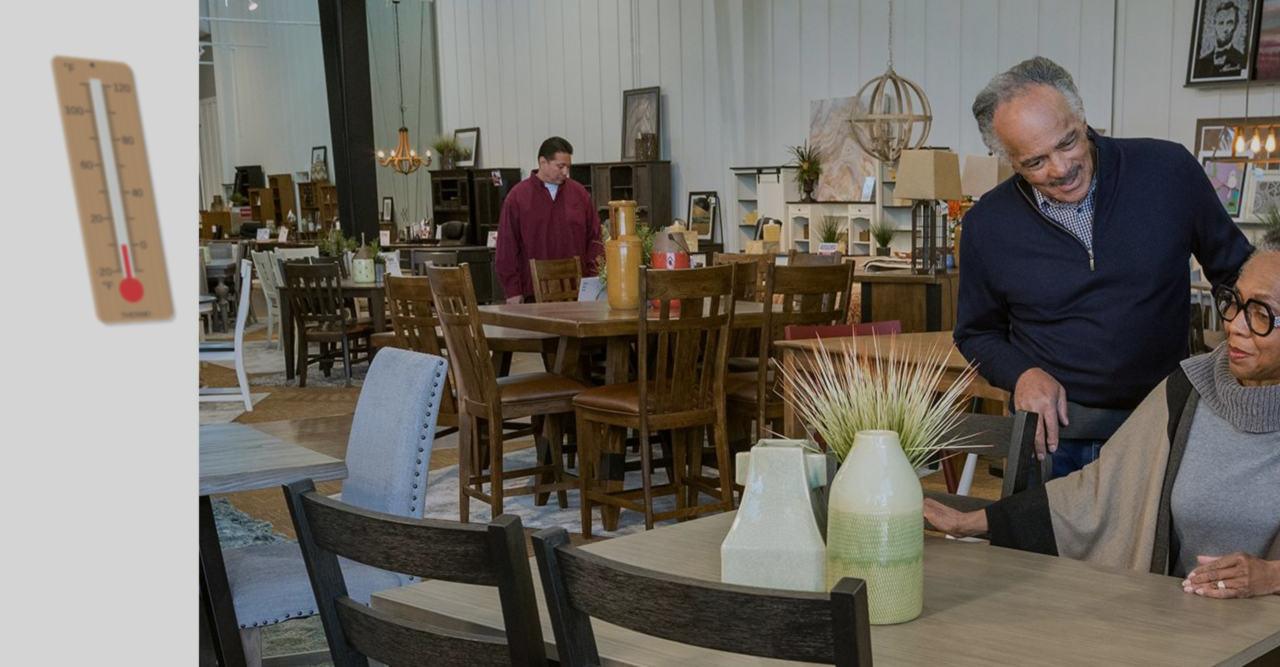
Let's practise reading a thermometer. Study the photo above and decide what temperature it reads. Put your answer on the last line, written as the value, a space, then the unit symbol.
0 °F
